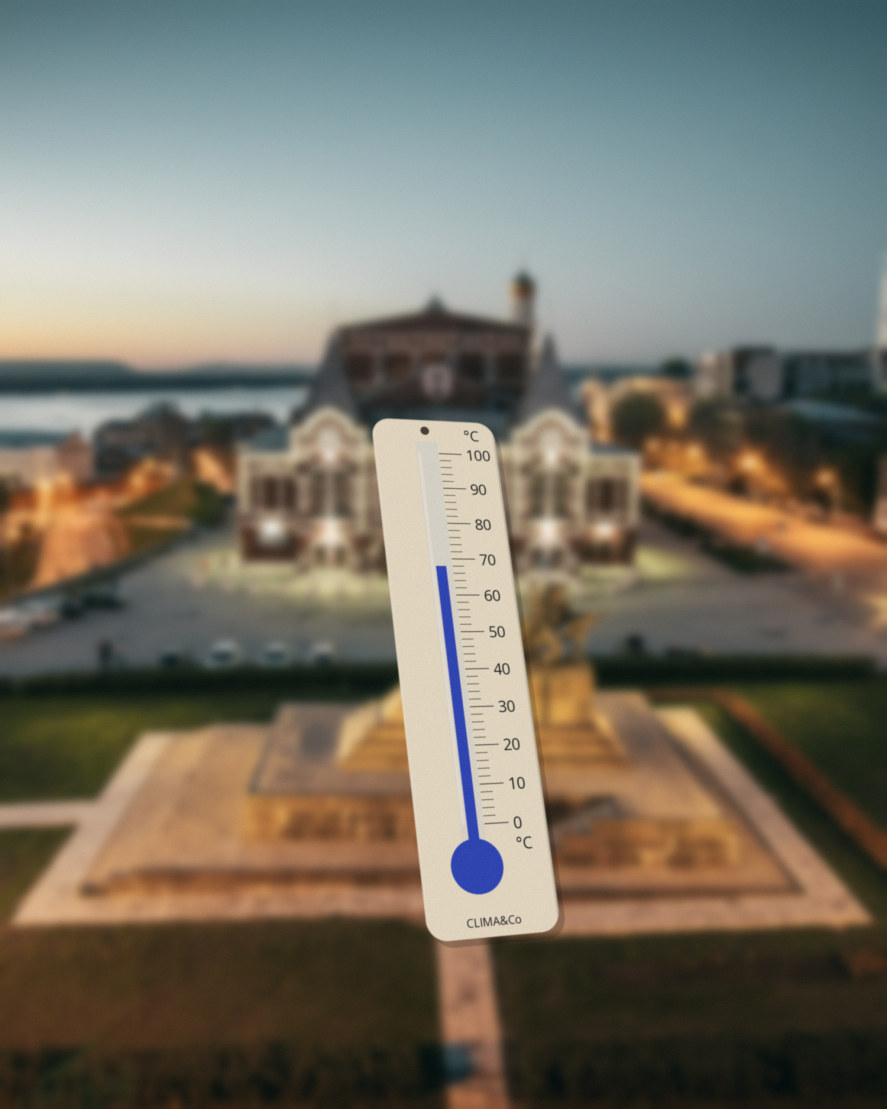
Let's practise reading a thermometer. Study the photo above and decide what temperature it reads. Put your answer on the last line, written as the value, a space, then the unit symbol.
68 °C
